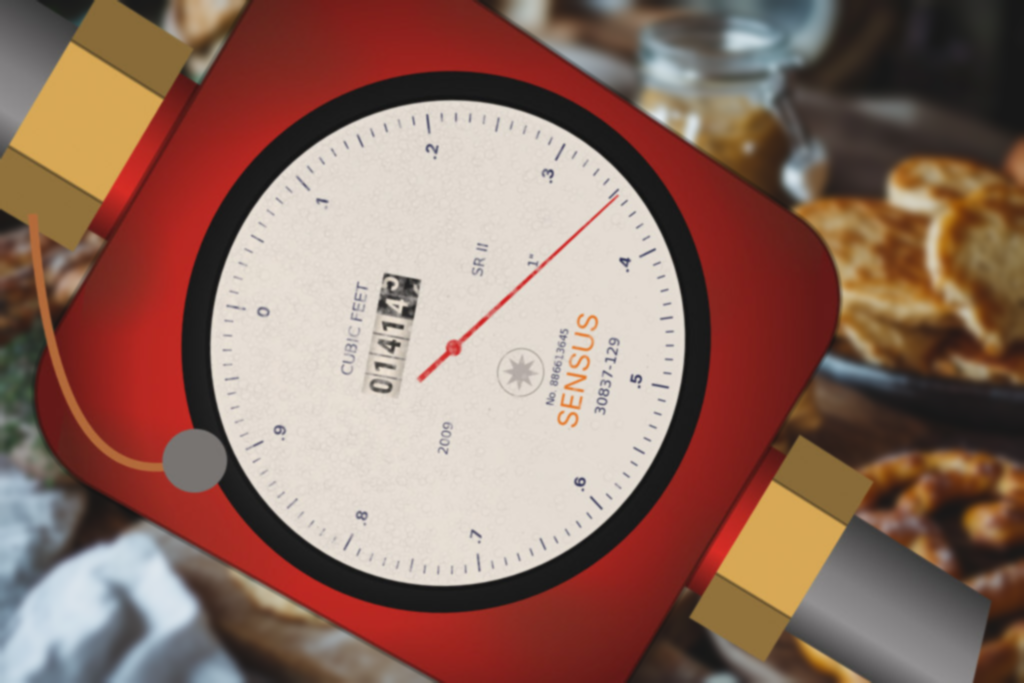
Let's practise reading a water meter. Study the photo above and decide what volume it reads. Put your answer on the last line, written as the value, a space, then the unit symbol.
14145.35 ft³
